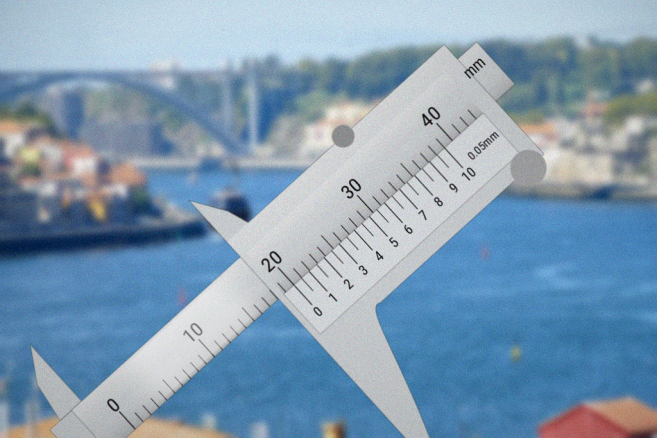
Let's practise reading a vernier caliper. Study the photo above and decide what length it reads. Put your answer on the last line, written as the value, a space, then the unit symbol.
20.0 mm
